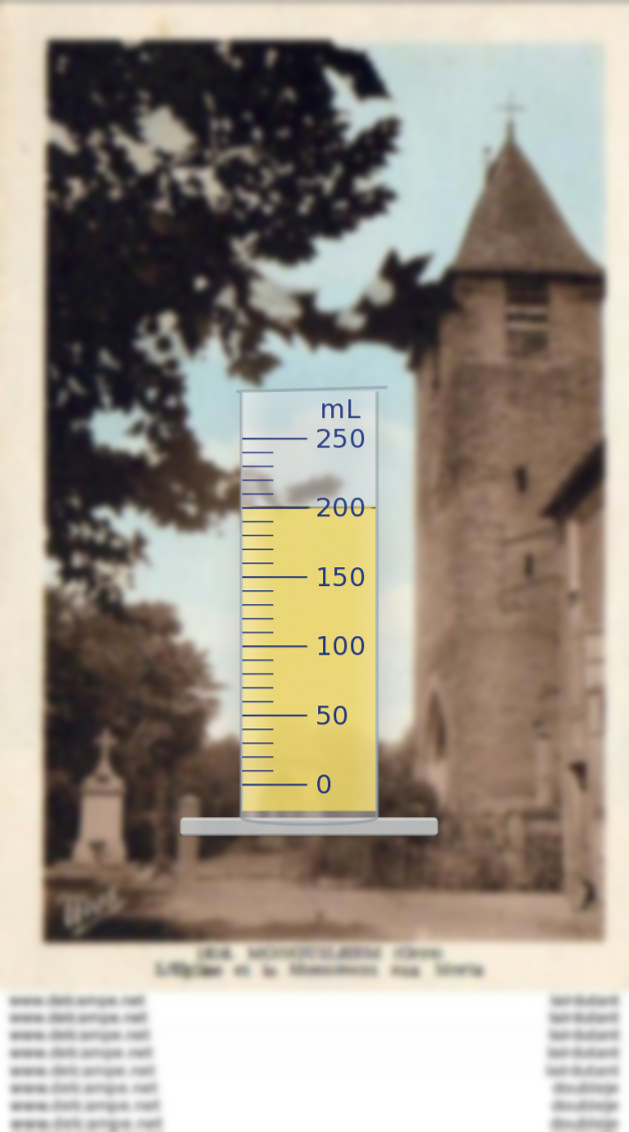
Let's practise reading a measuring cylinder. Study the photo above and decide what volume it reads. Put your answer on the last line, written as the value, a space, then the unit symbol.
200 mL
